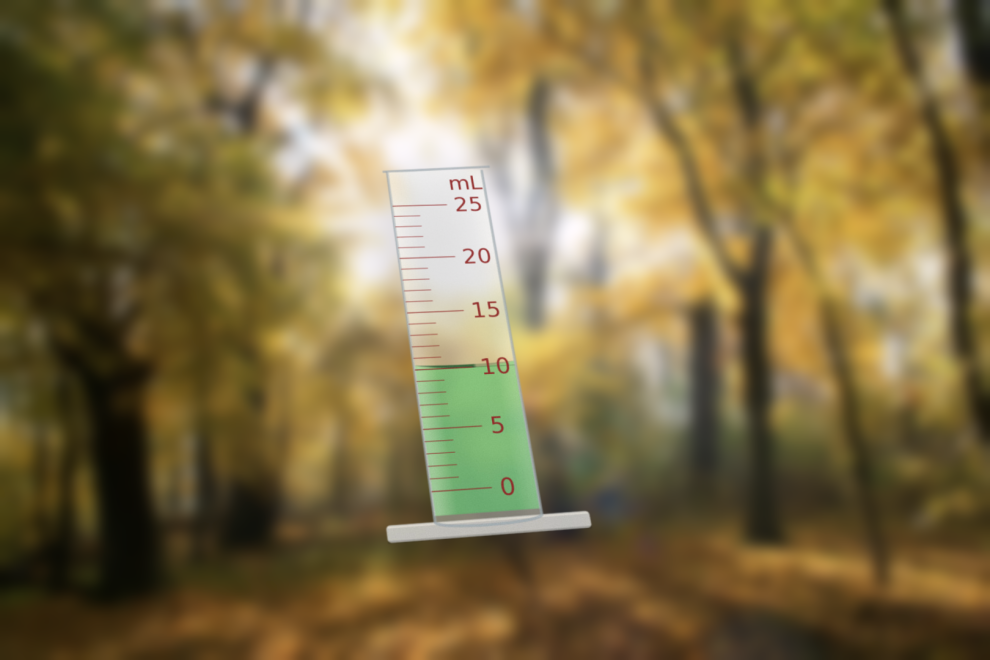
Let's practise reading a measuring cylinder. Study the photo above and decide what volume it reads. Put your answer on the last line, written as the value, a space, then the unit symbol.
10 mL
